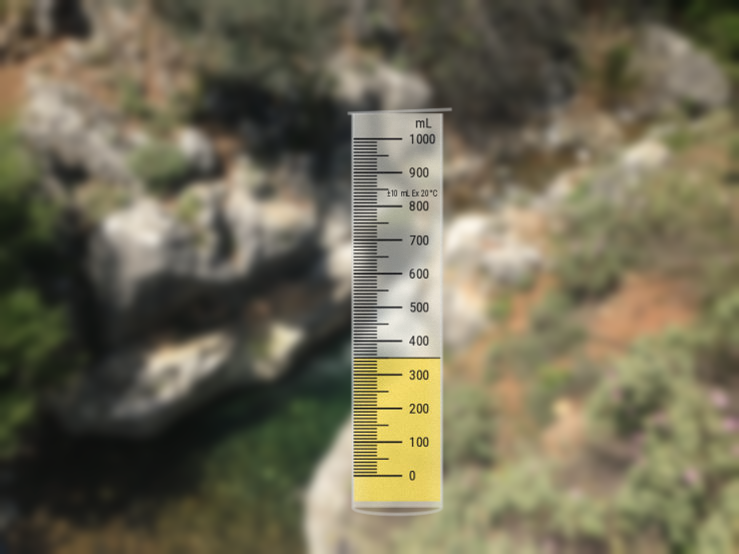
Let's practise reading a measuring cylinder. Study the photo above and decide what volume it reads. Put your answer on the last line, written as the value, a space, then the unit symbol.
350 mL
